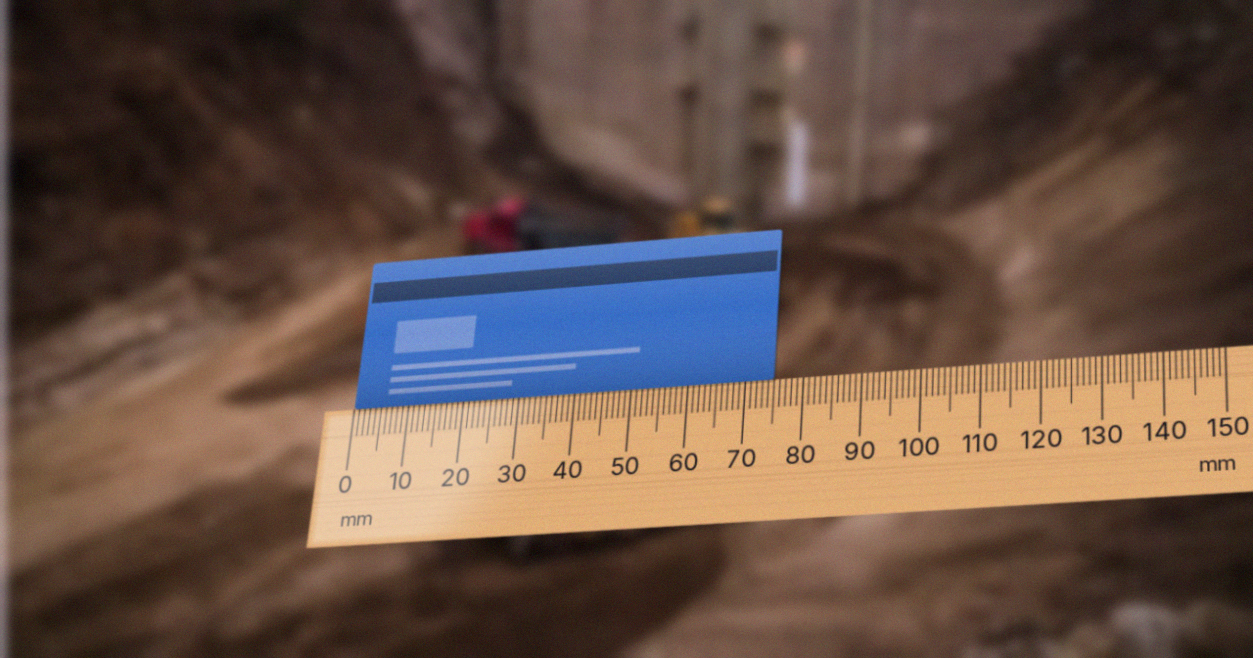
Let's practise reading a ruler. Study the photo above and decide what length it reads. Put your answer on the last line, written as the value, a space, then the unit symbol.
75 mm
